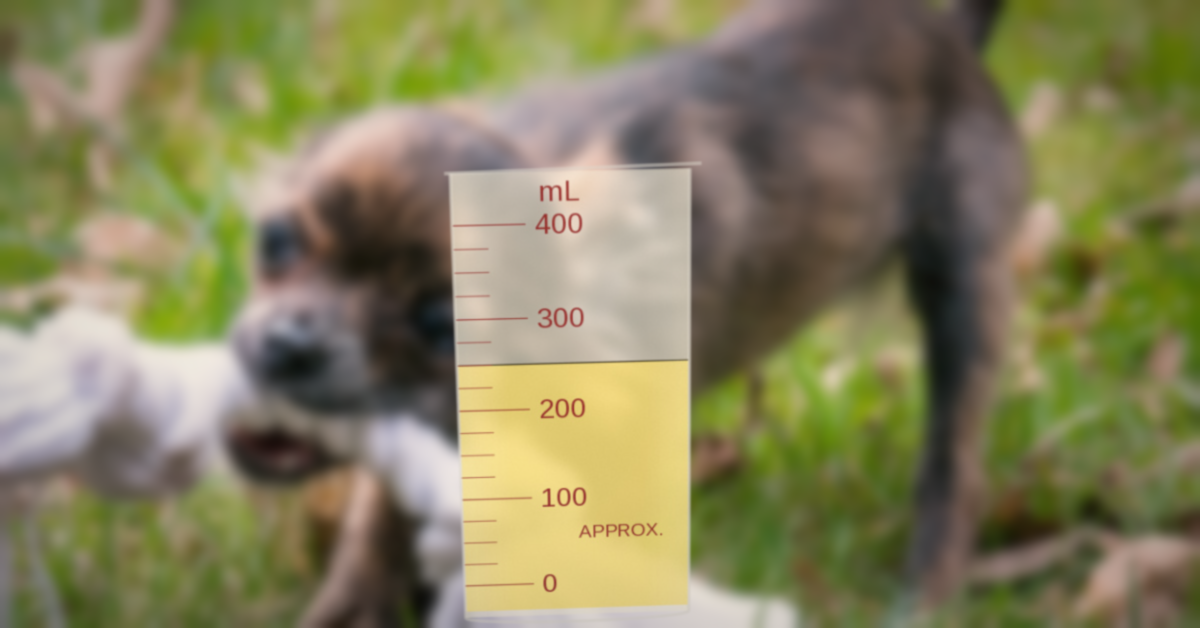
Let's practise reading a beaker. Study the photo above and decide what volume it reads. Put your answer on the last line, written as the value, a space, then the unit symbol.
250 mL
